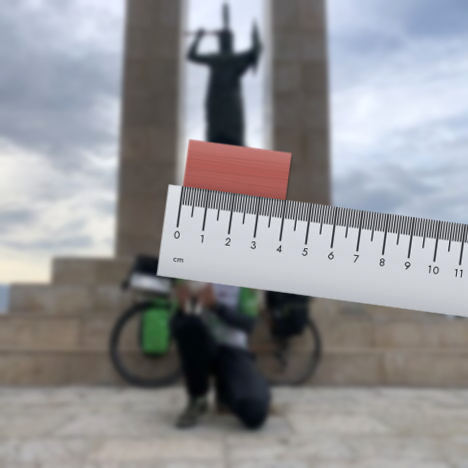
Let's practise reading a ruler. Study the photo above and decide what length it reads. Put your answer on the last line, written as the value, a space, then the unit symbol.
4 cm
